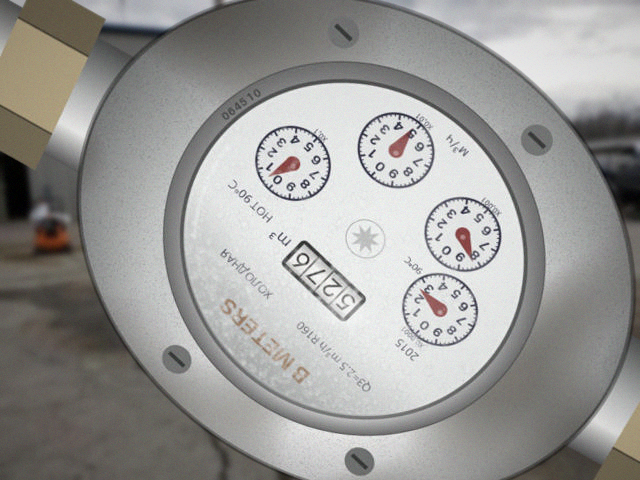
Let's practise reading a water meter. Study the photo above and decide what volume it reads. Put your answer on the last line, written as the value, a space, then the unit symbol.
5276.0482 m³
